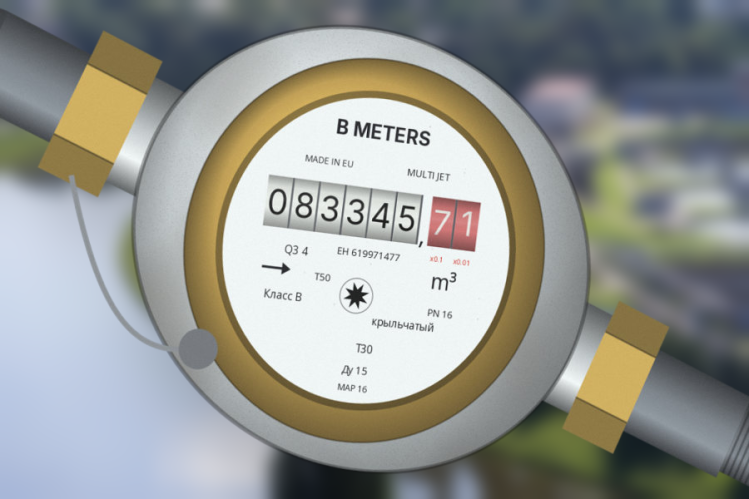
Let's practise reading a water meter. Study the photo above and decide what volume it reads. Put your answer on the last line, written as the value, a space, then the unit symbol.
83345.71 m³
